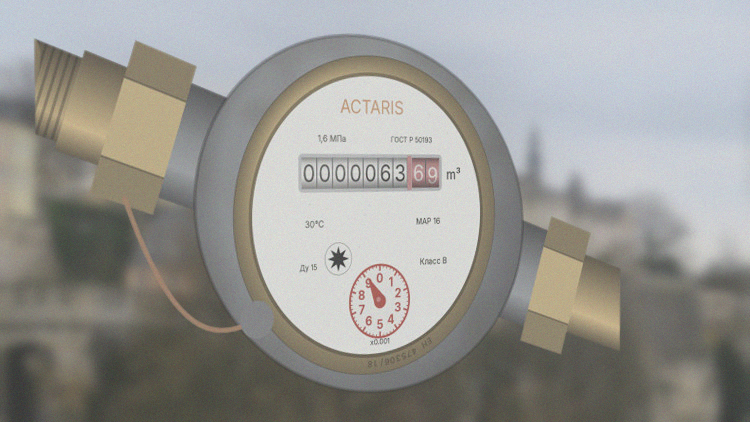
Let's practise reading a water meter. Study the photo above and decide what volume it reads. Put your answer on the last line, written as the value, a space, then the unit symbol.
63.689 m³
